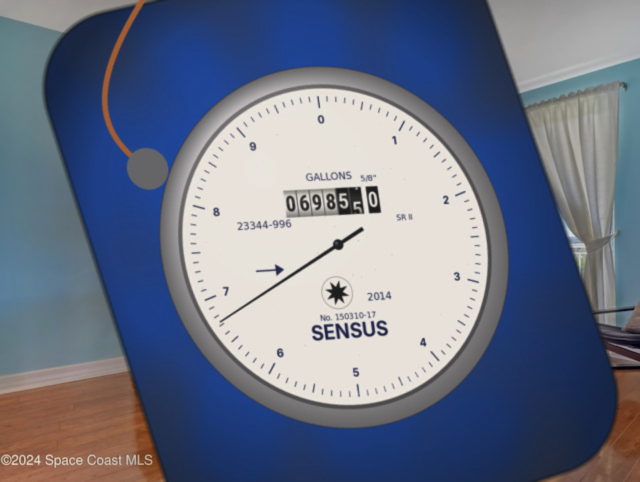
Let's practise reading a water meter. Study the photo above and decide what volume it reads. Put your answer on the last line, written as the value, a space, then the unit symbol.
698546.7 gal
